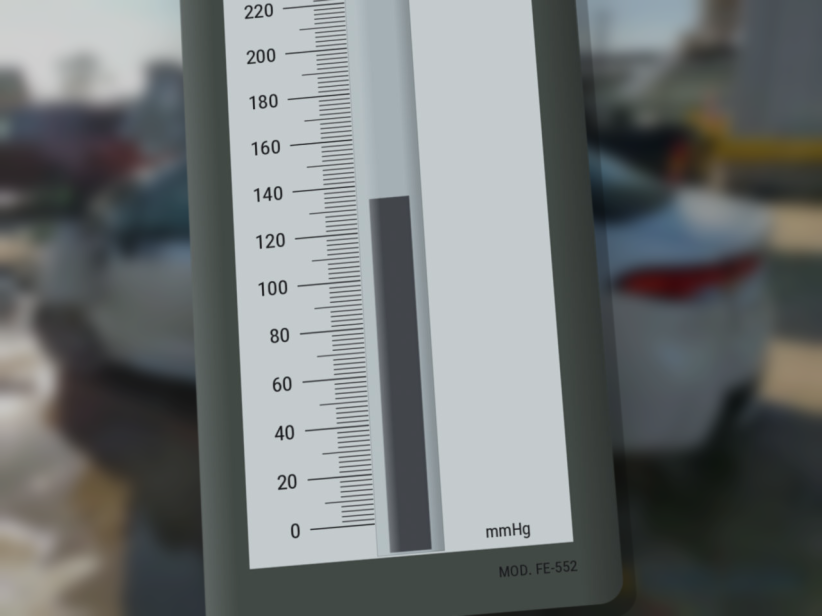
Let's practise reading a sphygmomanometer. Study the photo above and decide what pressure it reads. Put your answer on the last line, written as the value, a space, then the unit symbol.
134 mmHg
